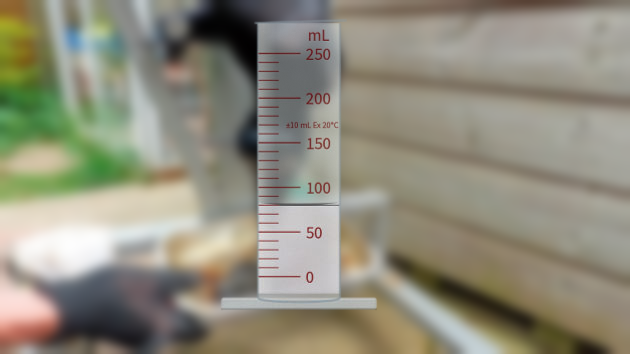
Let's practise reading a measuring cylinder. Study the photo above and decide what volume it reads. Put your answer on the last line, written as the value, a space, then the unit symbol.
80 mL
